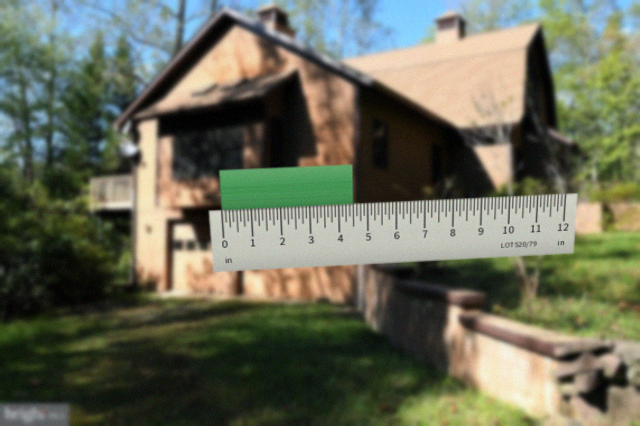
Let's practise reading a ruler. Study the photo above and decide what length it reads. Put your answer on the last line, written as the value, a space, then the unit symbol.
4.5 in
